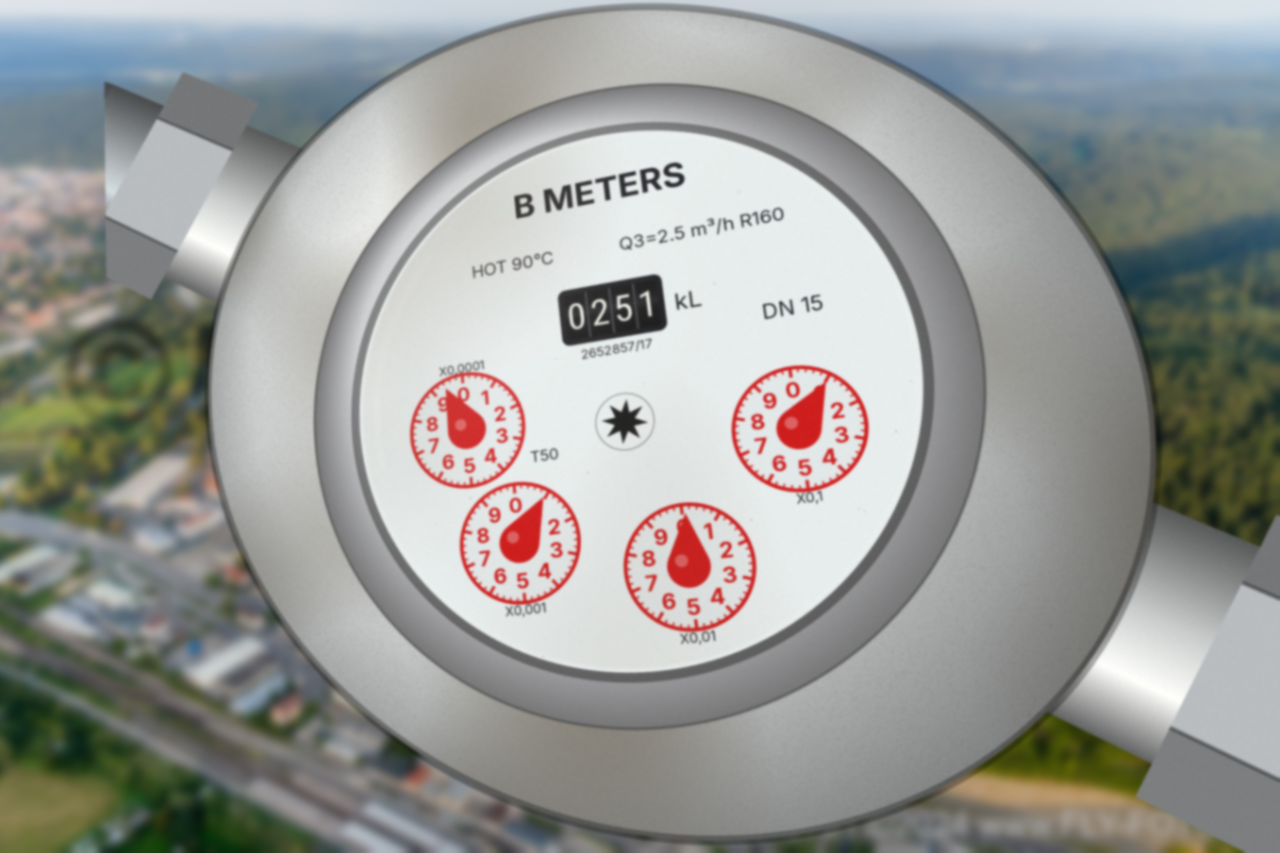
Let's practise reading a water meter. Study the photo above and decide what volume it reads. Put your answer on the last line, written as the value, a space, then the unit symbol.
251.1009 kL
